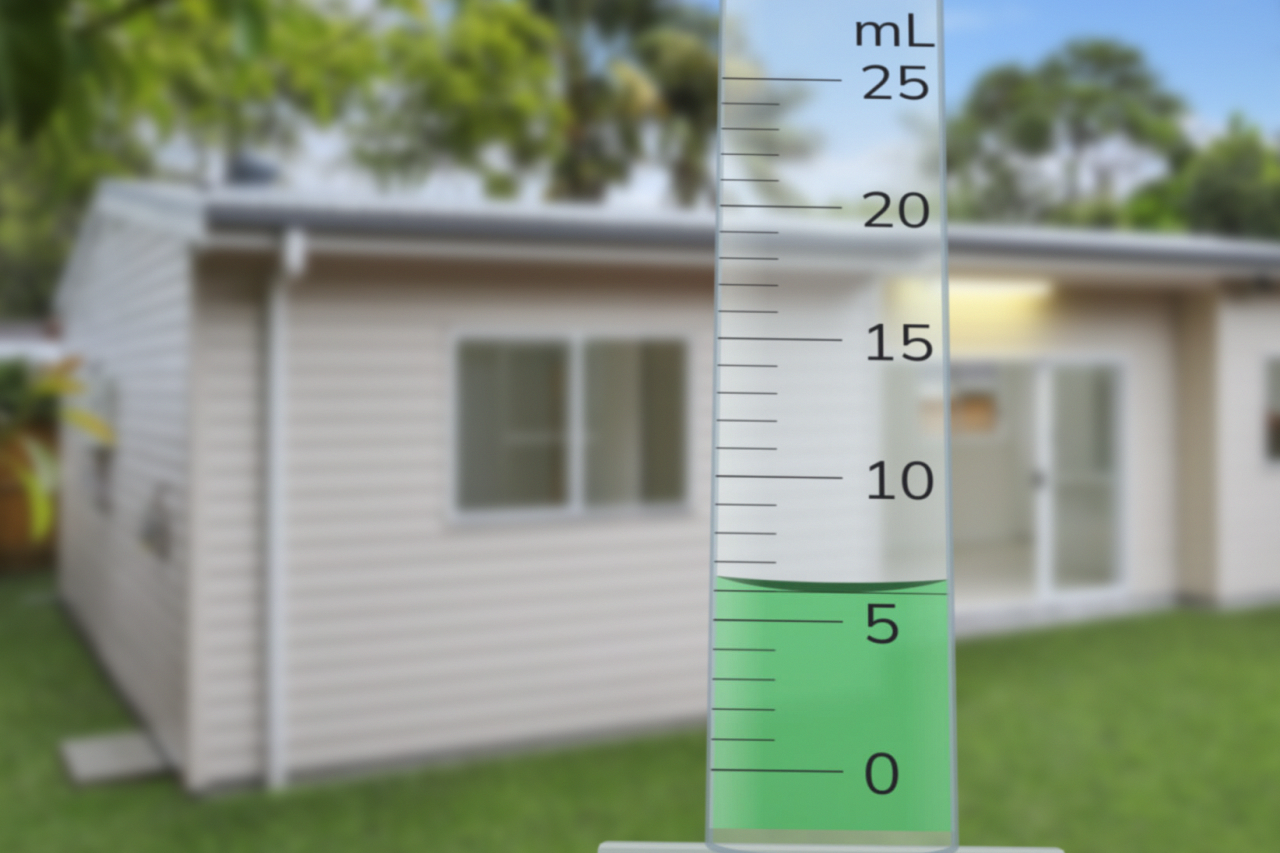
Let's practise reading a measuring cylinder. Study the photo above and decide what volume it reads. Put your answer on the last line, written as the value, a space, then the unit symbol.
6 mL
